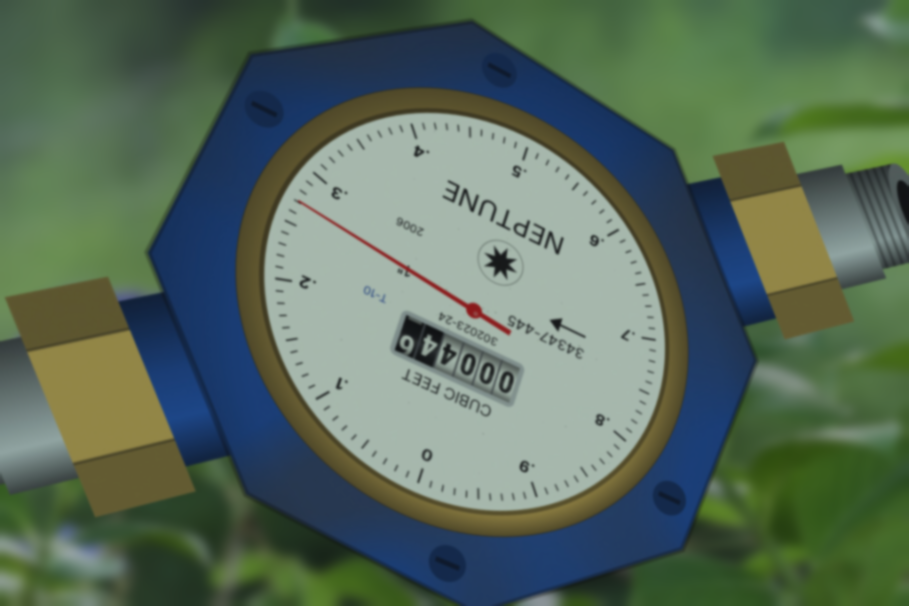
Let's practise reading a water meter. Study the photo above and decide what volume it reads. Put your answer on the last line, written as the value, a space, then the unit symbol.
446.27 ft³
